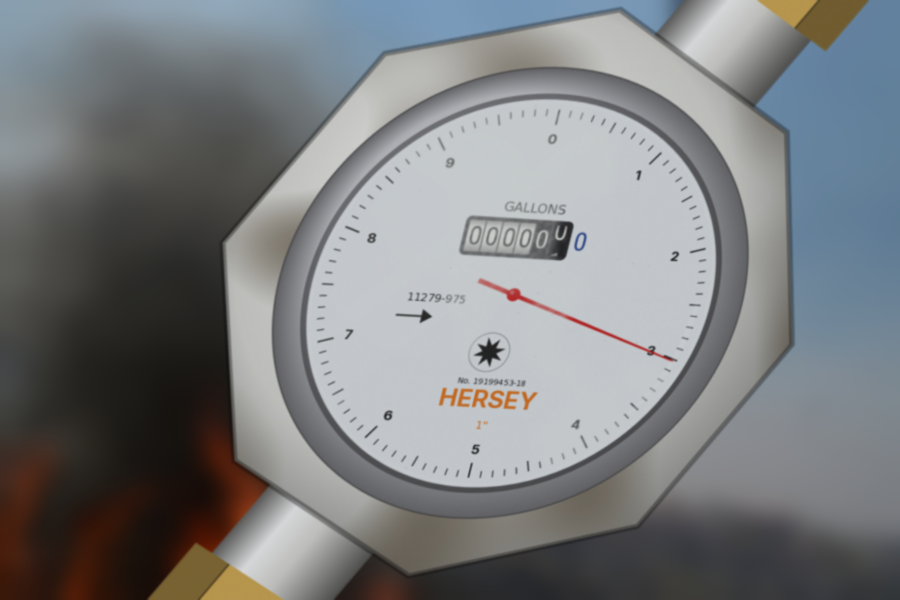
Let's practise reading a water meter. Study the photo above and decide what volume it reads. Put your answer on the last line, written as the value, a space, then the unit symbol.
3.0 gal
